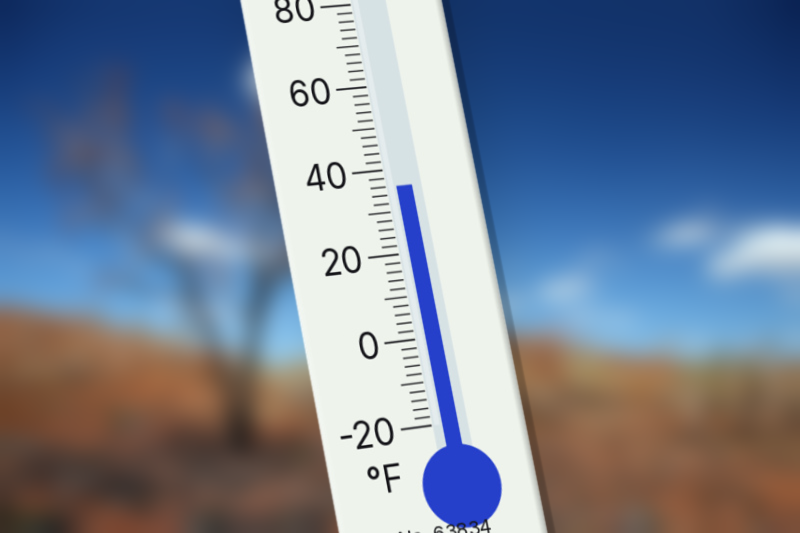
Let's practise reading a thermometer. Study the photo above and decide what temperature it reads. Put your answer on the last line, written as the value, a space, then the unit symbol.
36 °F
